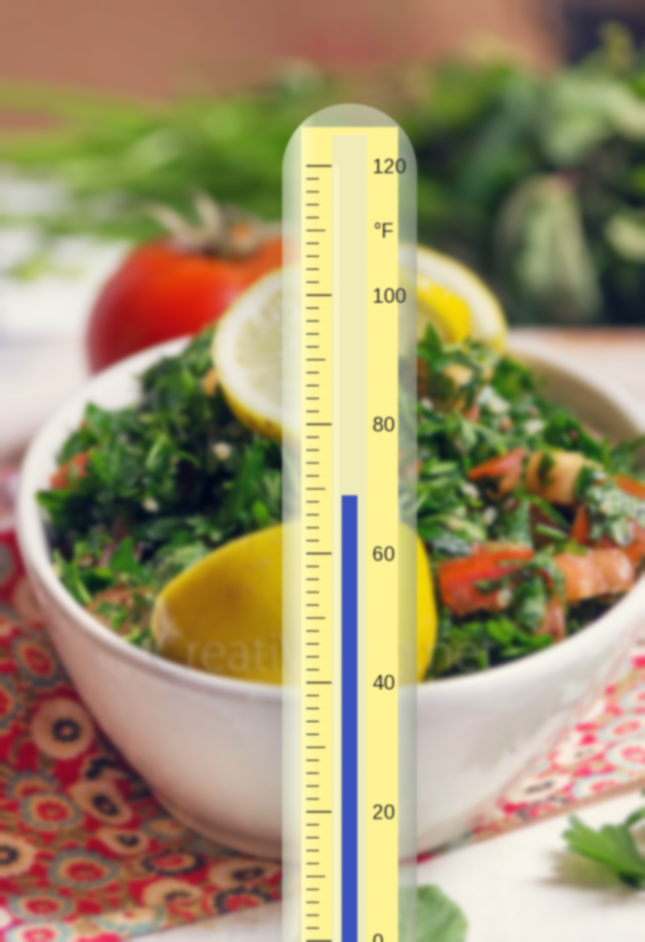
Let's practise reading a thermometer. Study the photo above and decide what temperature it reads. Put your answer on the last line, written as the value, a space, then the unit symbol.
69 °F
